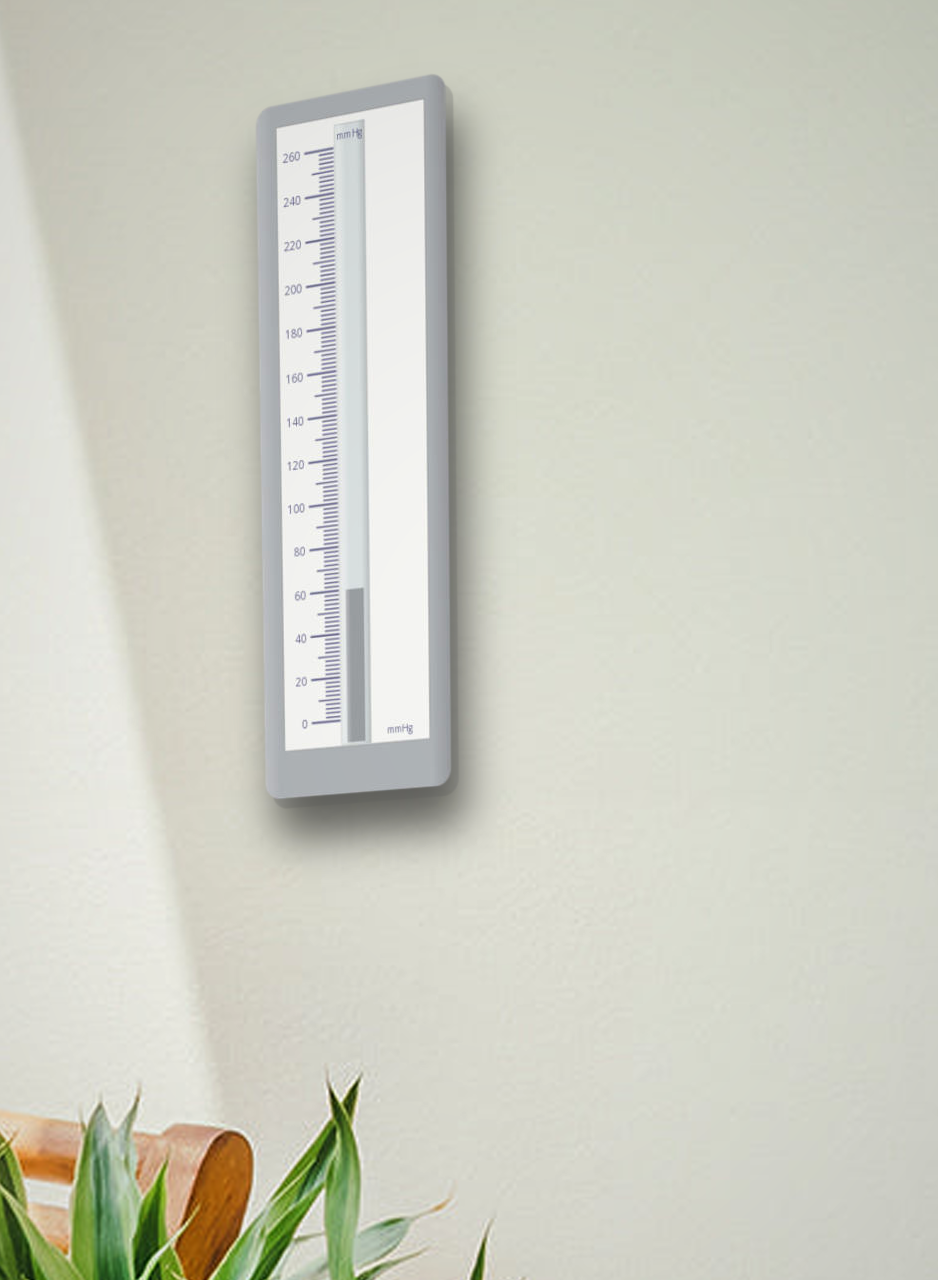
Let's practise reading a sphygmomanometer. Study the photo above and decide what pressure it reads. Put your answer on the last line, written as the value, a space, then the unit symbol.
60 mmHg
